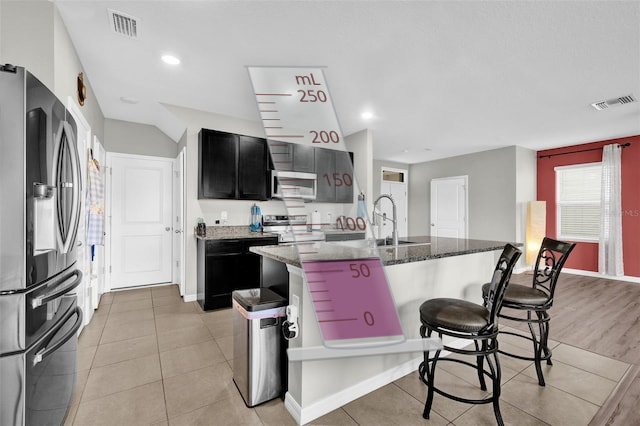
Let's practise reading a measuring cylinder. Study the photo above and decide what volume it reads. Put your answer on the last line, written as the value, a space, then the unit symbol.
60 mL
